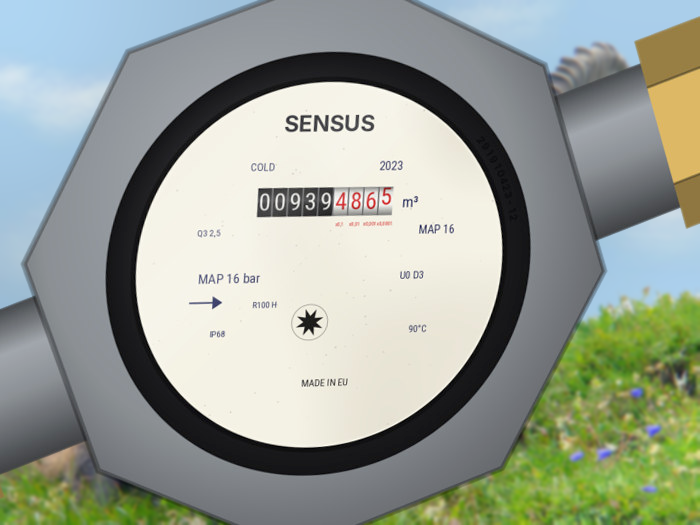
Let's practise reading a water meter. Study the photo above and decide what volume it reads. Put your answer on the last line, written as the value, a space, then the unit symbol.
939.4865 m³
